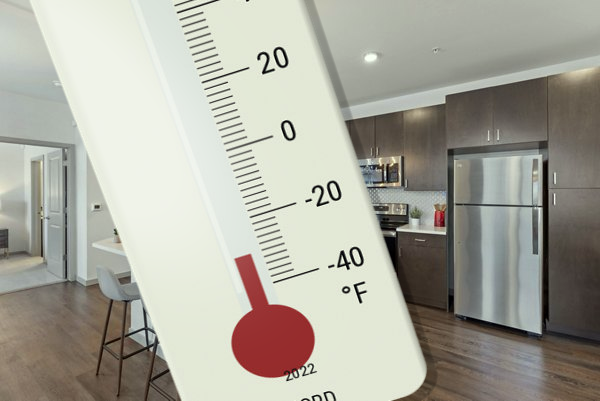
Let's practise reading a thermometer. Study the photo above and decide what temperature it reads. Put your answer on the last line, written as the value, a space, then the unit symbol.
-30 °F
